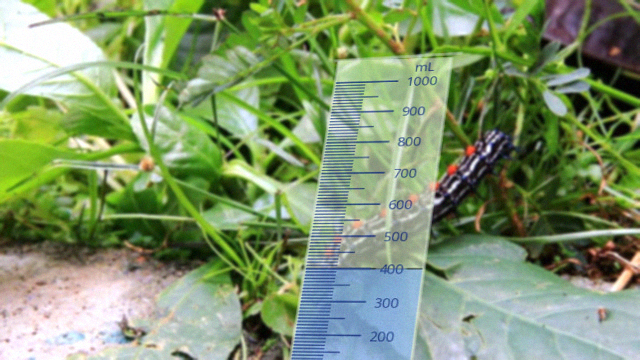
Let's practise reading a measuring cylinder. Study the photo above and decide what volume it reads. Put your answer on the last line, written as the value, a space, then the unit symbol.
400 mL
